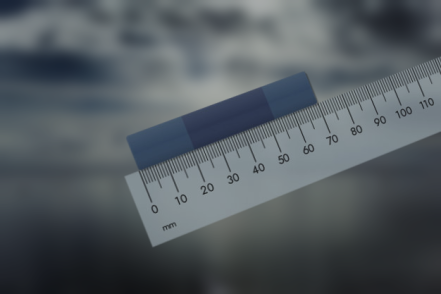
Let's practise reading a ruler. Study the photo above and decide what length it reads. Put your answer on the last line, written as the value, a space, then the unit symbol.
70 mm
